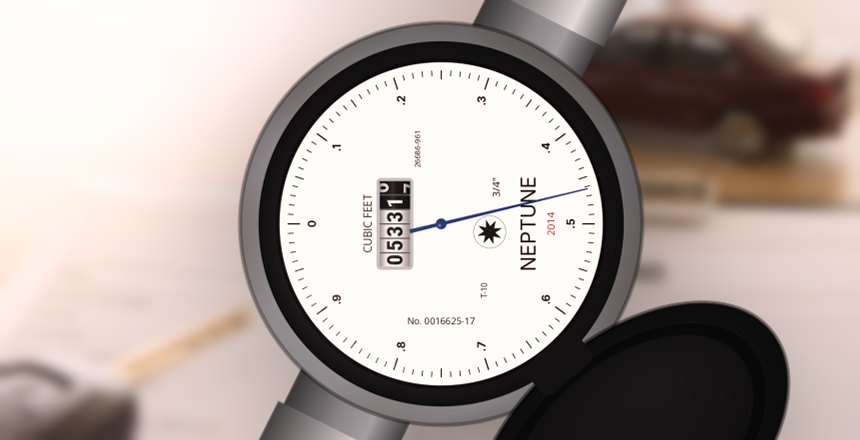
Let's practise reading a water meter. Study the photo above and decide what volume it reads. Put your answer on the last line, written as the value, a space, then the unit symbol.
53316.46 ft³
